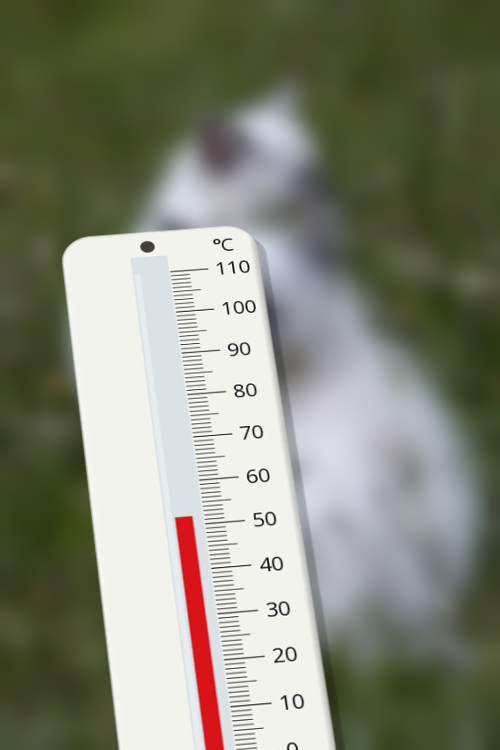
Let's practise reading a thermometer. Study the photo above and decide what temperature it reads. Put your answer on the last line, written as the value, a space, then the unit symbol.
52 °C
